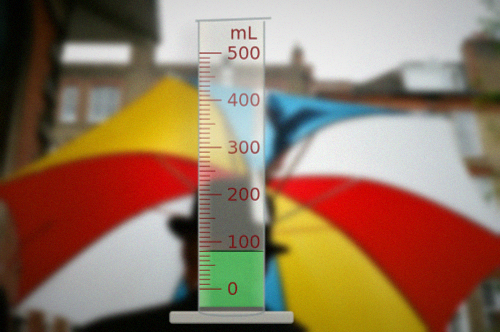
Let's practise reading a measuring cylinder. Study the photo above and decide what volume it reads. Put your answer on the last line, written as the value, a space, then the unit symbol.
80 mL
